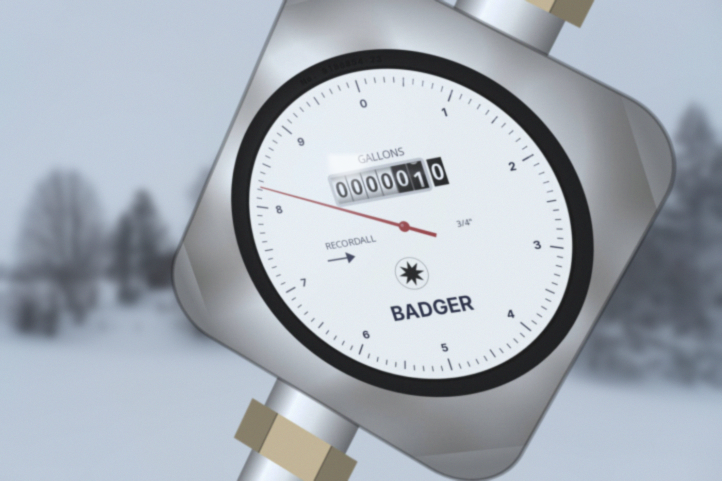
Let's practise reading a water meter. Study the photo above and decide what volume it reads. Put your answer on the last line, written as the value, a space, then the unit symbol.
8.2 gal
